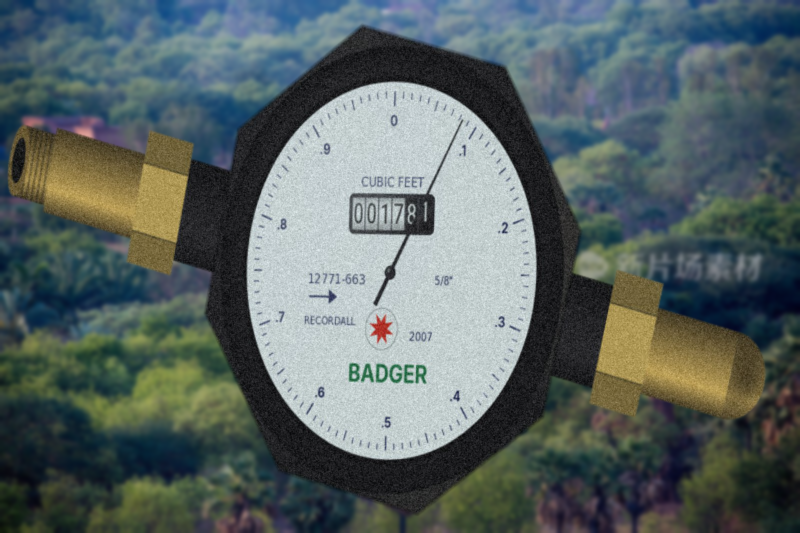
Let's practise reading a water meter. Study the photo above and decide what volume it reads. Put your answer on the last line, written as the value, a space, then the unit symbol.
1781.08 ft³
